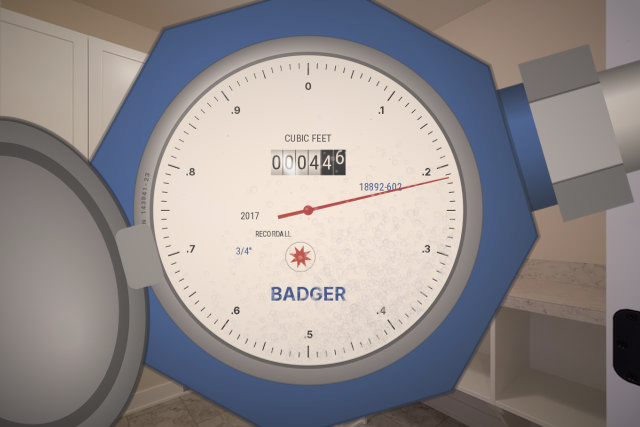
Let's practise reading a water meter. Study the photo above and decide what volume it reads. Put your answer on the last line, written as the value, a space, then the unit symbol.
446.21 ft³
